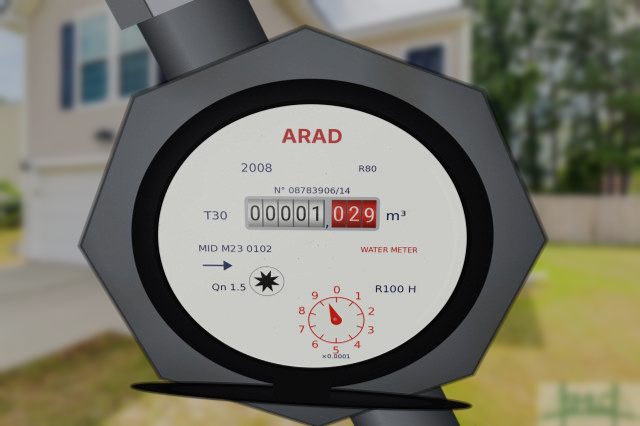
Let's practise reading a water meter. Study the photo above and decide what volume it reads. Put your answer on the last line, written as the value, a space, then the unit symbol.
1.0289 m³
